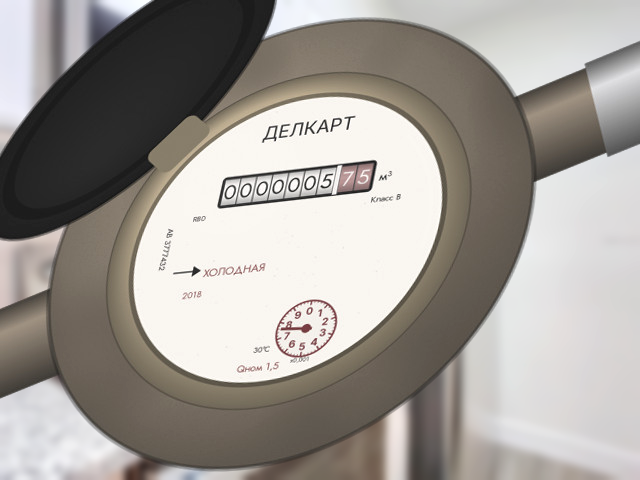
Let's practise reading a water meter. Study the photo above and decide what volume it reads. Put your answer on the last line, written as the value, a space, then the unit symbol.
5.757 m³
